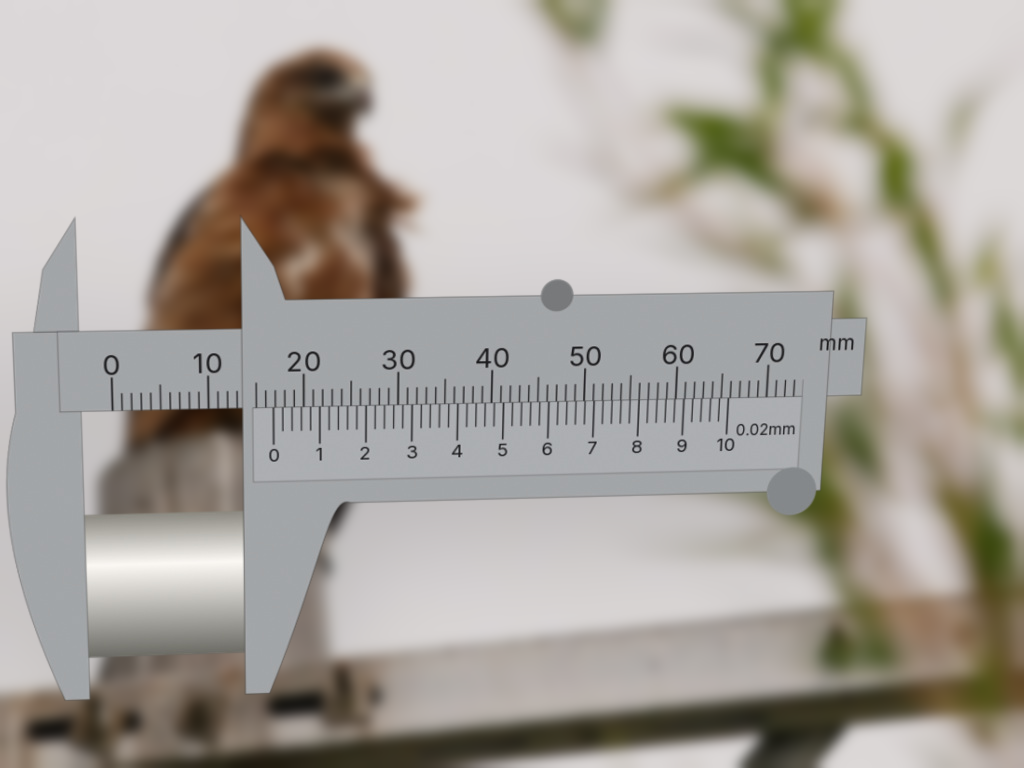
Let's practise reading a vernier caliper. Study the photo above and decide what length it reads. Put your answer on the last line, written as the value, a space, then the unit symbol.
16.8 mm
